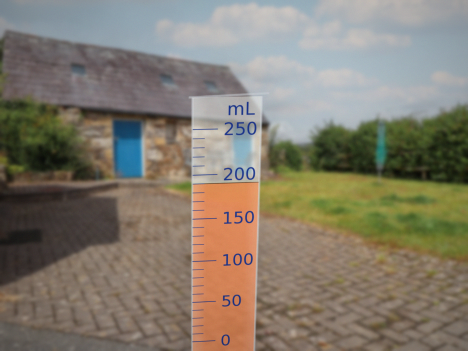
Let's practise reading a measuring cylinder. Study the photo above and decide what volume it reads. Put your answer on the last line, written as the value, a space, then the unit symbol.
190 mL
